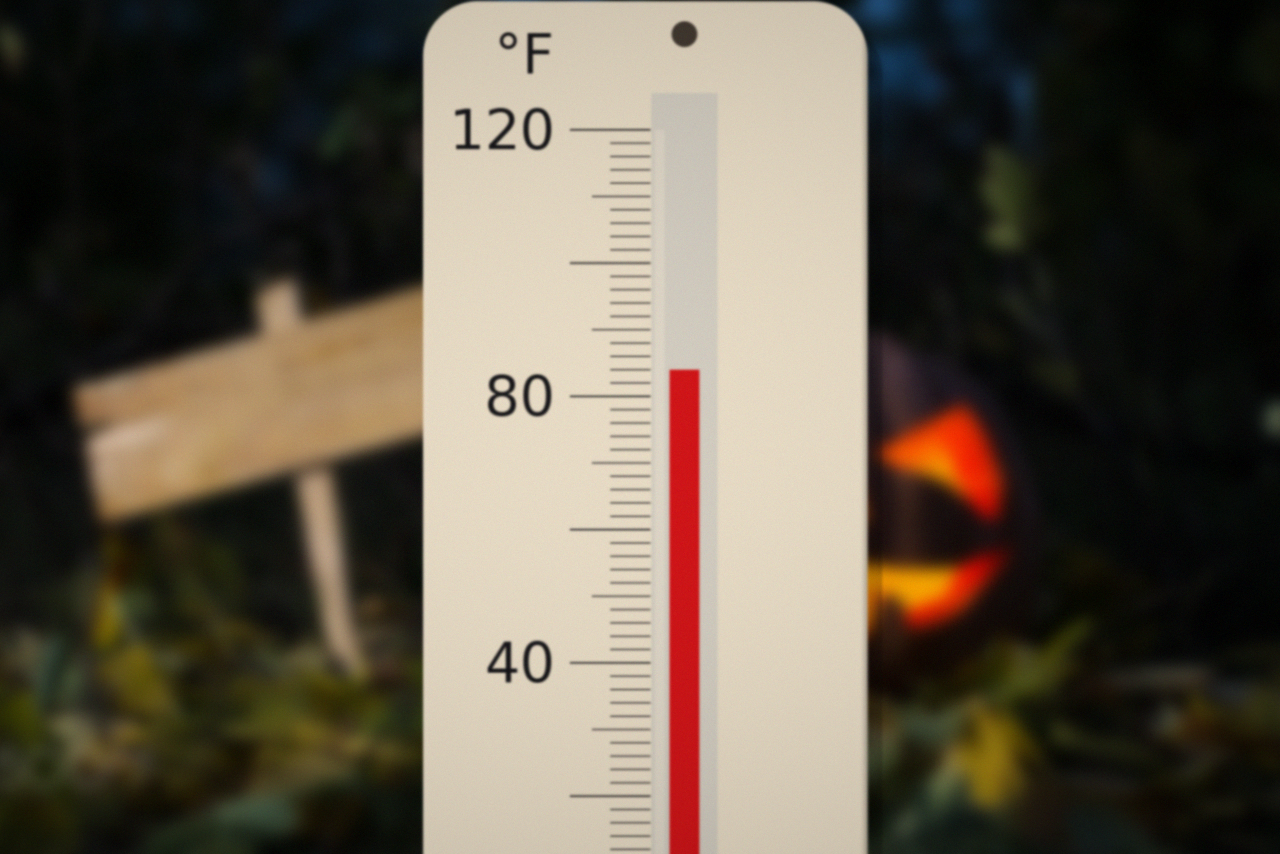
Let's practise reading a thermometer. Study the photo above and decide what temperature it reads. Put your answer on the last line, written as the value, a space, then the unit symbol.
84 °F
